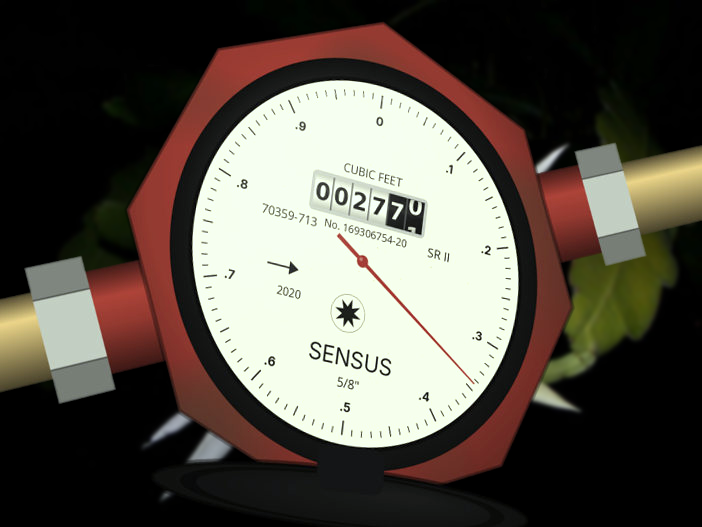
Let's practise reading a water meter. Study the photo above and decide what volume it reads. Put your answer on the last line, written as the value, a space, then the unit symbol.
2770.34 ft³
